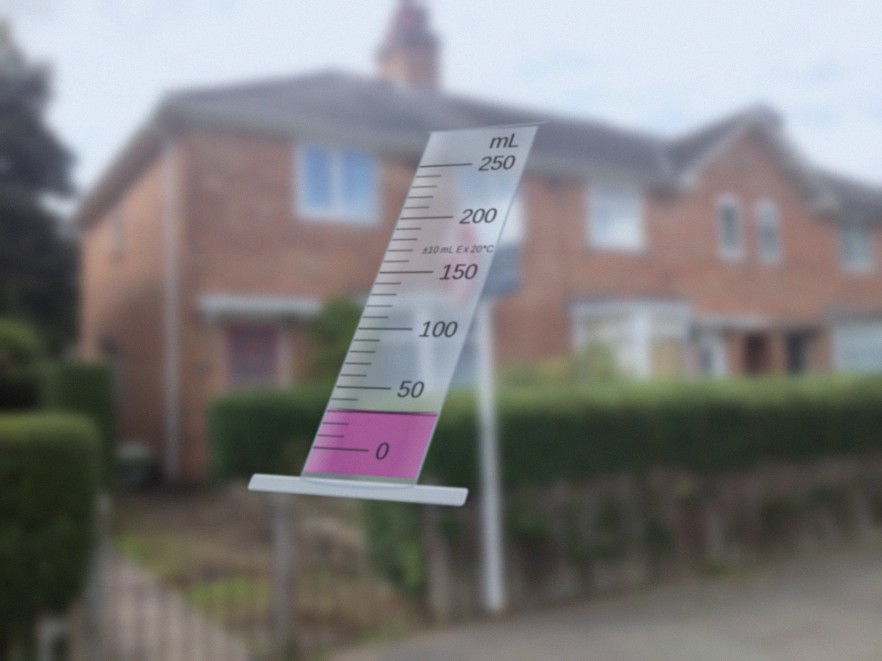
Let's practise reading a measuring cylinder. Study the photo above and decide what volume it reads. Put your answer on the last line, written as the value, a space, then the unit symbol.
30 mL
